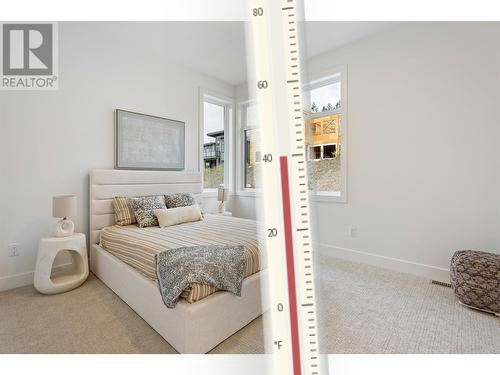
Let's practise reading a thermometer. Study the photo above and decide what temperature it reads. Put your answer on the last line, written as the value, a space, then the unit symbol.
40 °F
